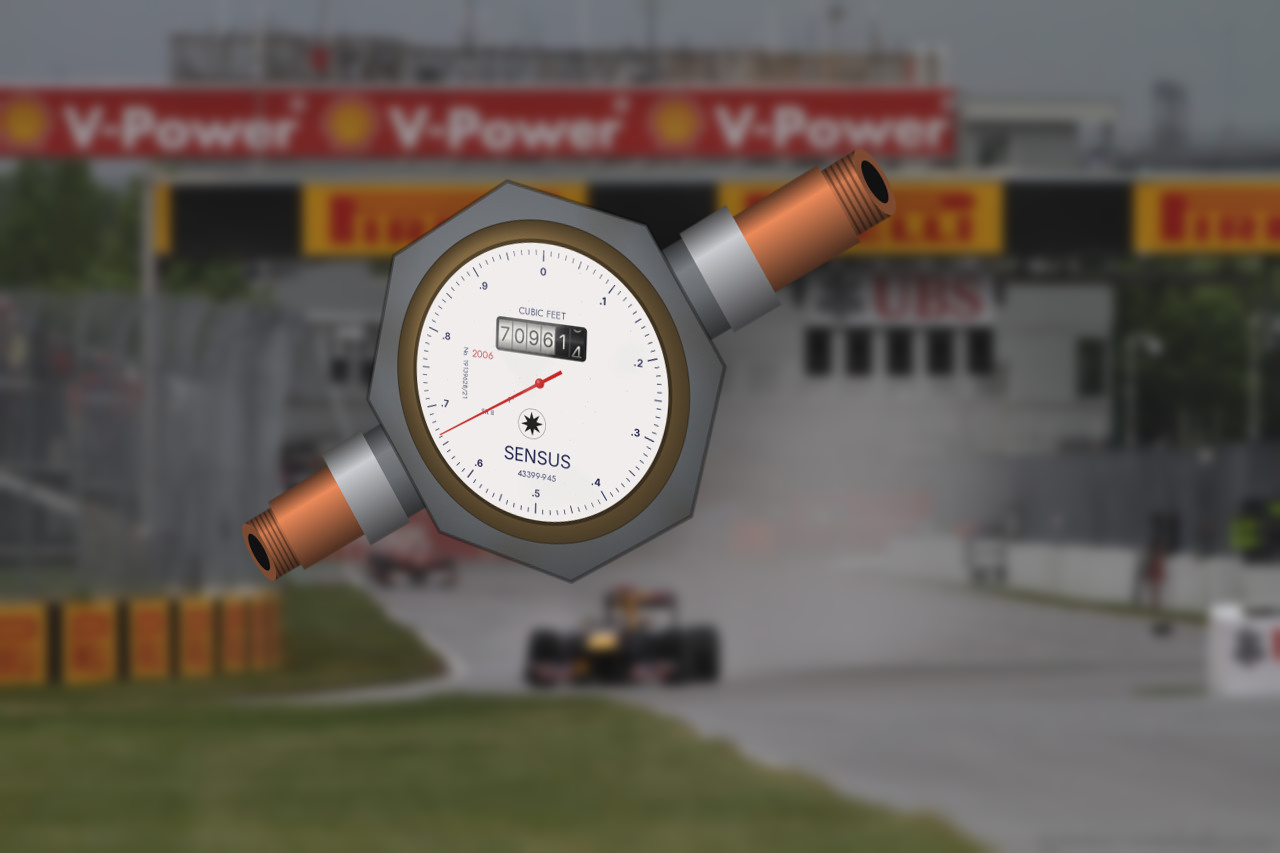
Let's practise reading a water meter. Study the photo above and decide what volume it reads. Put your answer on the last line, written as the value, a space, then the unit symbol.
709613.66 ft³
